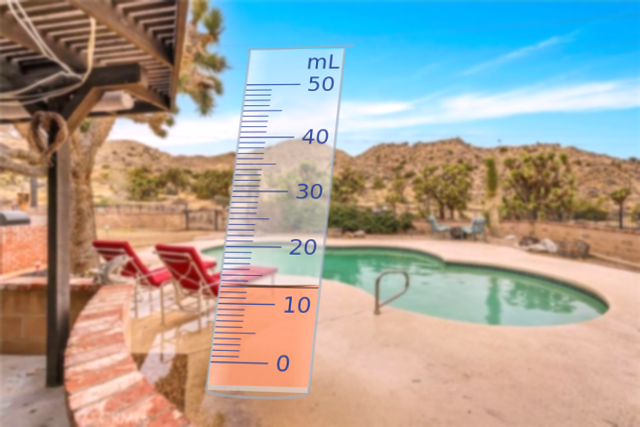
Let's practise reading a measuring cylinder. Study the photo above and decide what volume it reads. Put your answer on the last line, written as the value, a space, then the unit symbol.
13 mL
